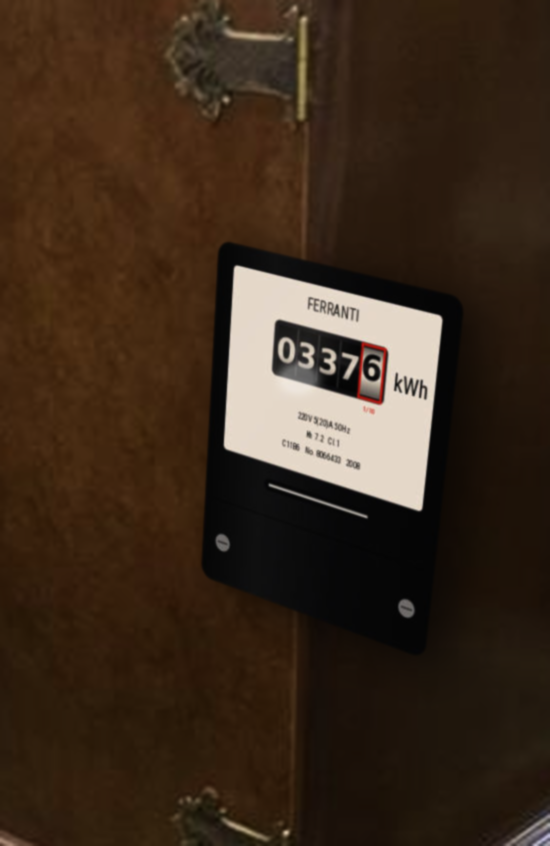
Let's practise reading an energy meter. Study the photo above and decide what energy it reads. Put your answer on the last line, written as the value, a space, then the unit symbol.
337.6 kWh
